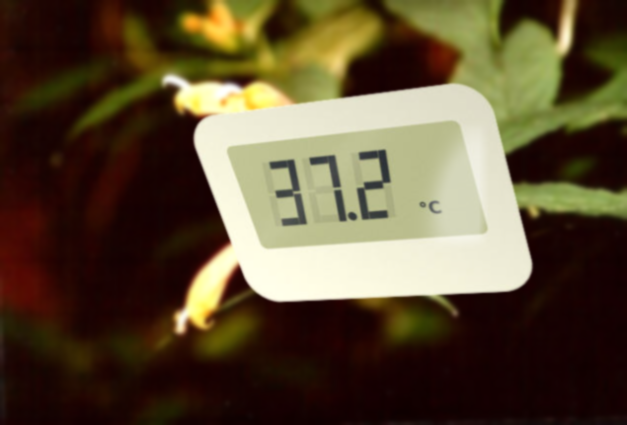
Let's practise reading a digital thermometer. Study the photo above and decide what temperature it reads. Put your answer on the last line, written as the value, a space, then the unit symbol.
37.2 °C
